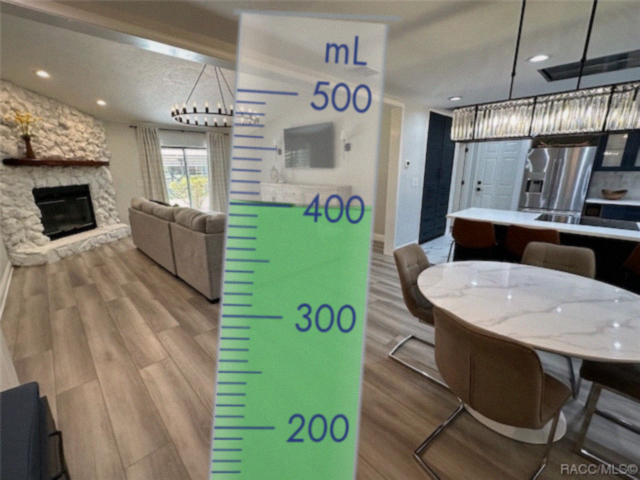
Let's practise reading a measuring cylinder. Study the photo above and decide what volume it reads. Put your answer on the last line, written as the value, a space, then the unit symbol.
400 mL
